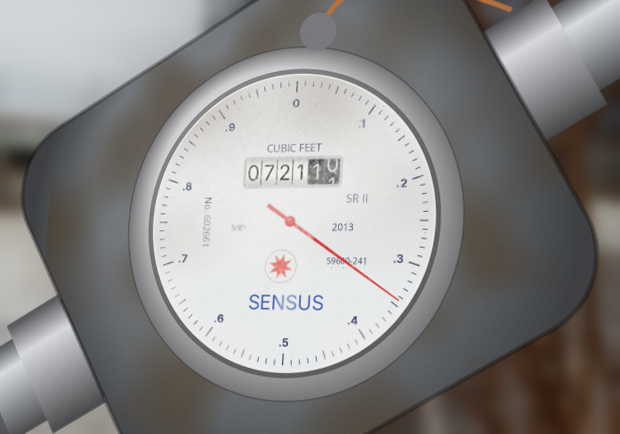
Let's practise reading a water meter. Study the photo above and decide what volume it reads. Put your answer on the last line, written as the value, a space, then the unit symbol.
72110.34 ft³
